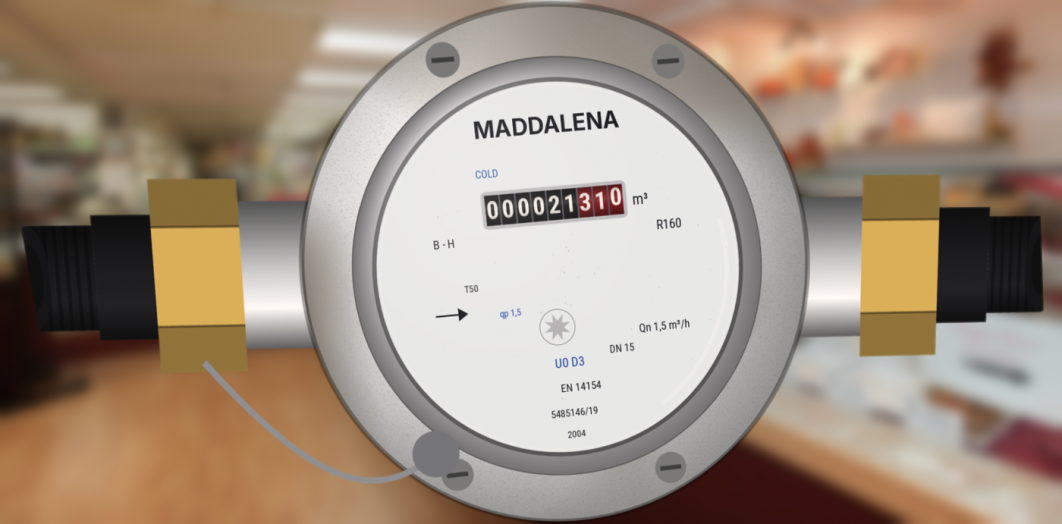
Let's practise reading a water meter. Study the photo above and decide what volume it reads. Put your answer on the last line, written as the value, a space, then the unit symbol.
21.310 m³
